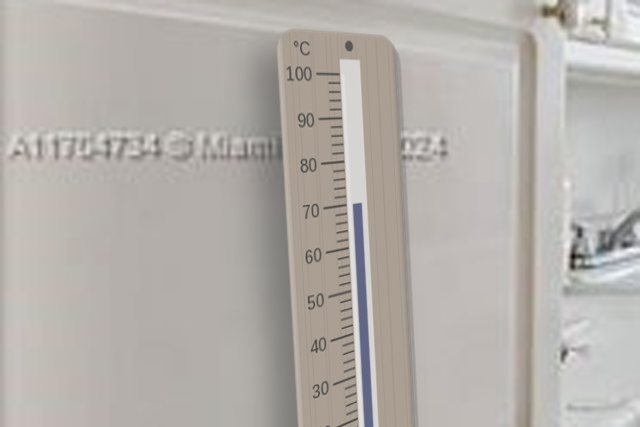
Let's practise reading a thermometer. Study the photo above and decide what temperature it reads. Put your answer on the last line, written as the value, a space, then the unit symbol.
70 °C
